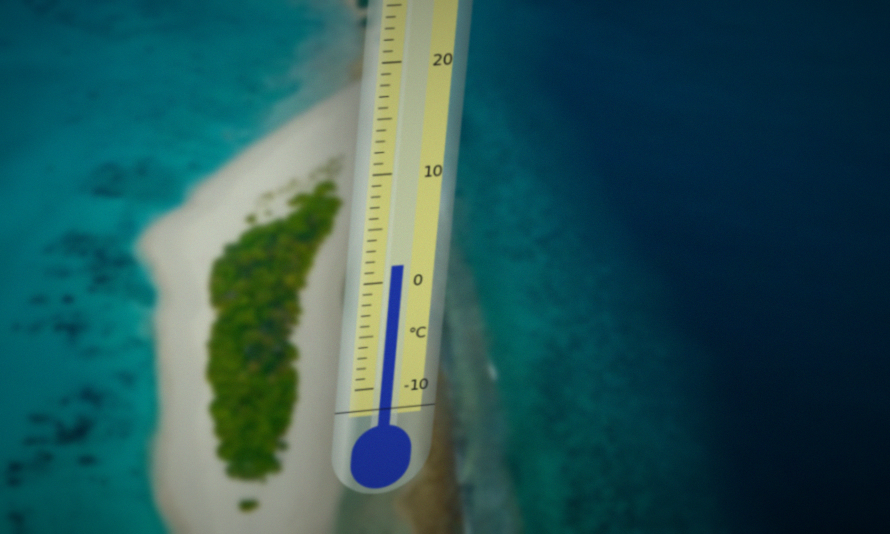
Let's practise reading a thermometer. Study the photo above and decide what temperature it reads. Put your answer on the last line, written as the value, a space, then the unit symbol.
1.5 °C
